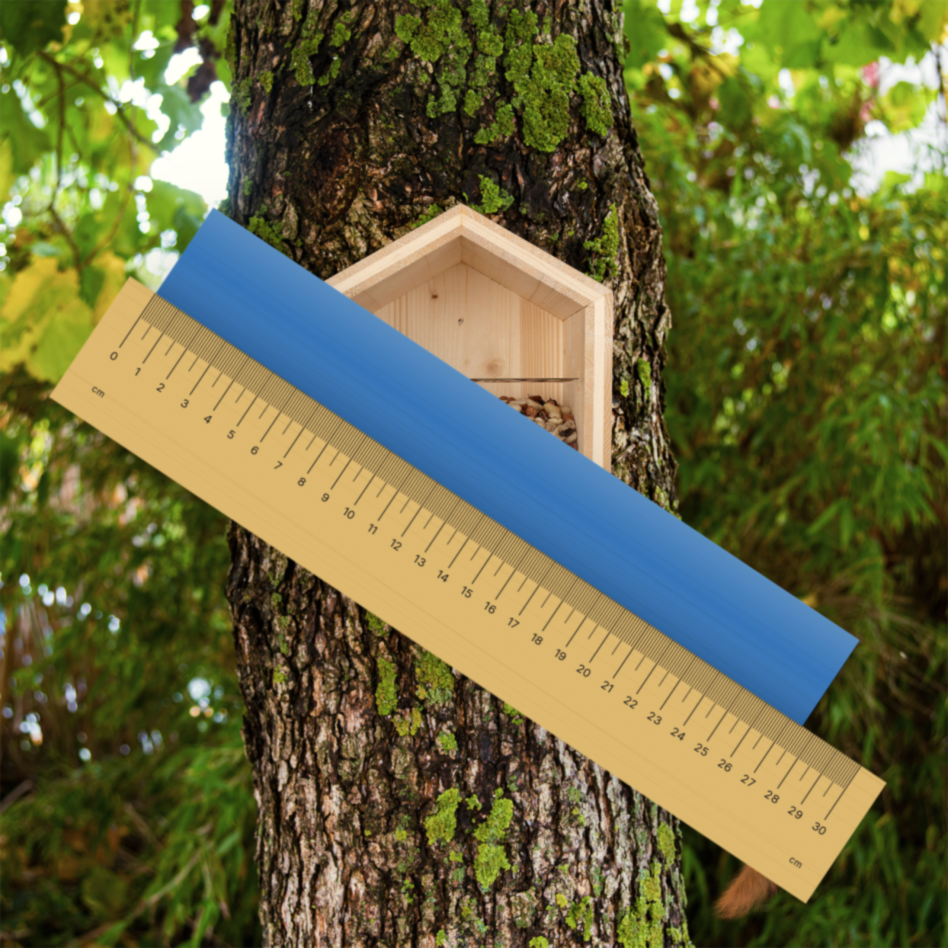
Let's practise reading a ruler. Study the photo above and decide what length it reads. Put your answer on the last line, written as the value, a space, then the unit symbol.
27.5 cm
